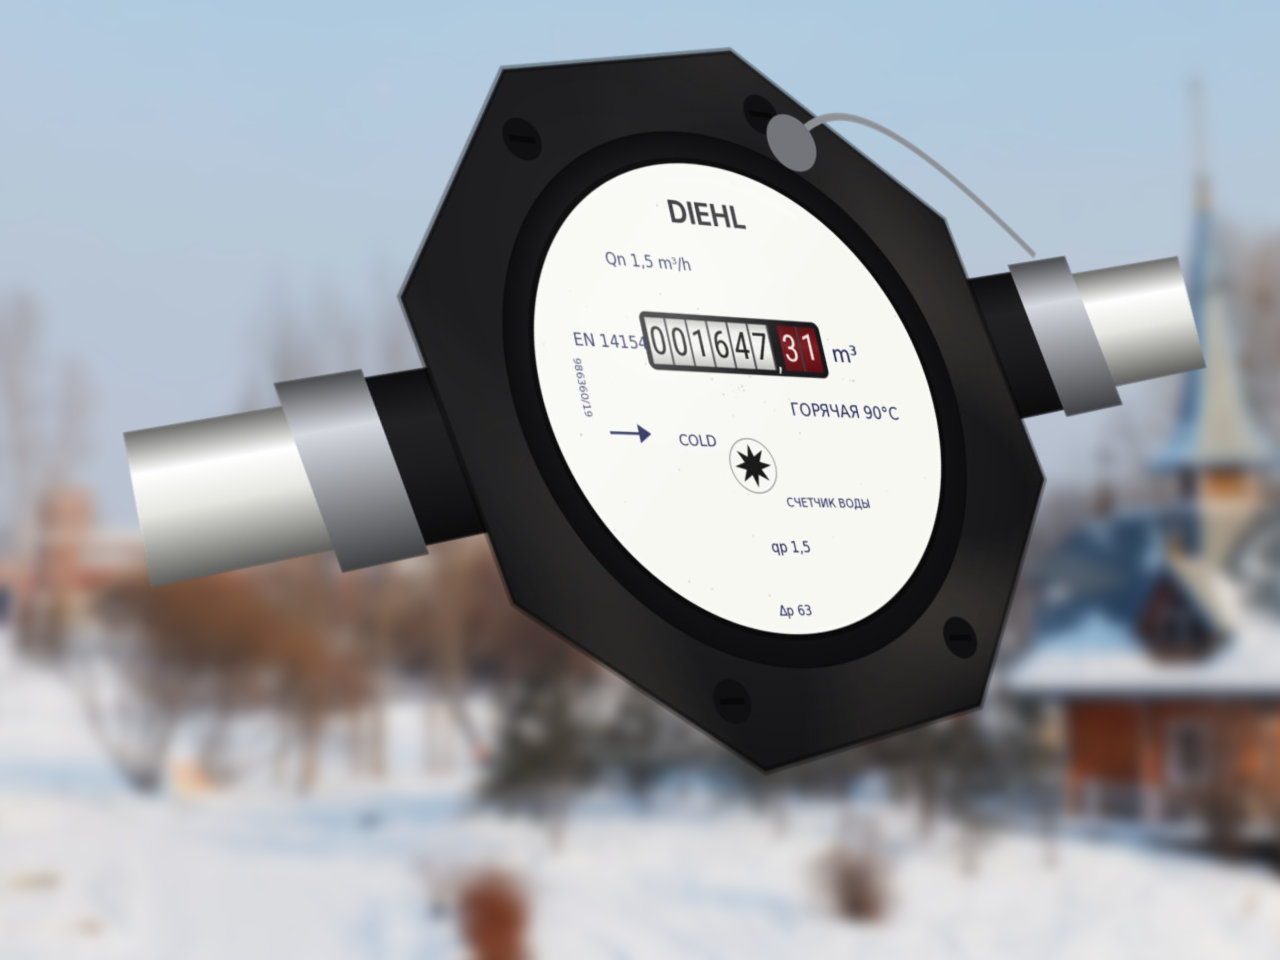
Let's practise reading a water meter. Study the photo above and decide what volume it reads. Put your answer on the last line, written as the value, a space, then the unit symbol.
1647.31 m³
